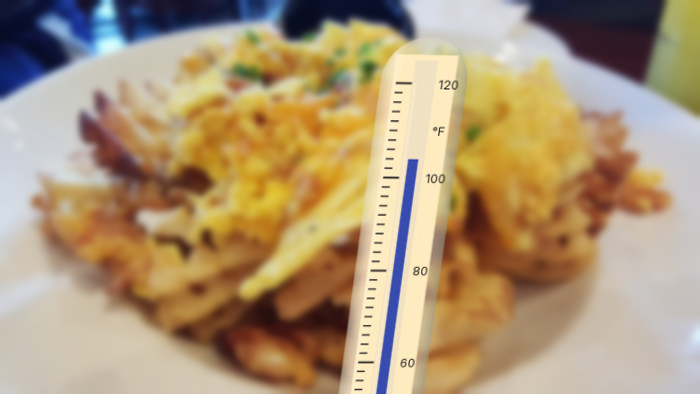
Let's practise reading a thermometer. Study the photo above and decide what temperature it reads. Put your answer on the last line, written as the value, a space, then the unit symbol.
104 °F
